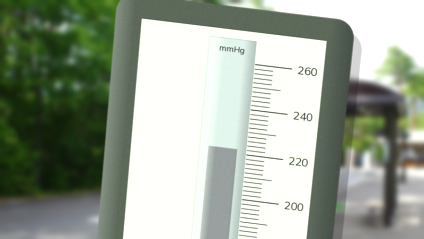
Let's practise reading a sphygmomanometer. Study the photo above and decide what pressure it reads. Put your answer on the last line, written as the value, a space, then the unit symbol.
222 mmHg
